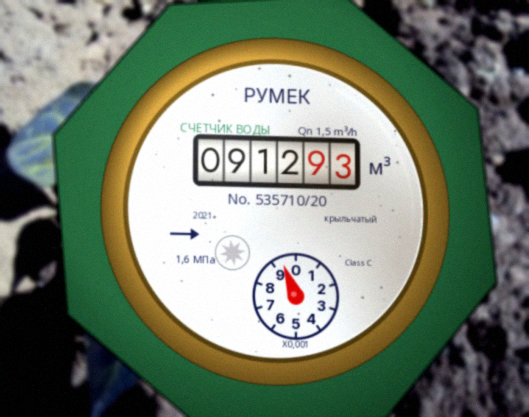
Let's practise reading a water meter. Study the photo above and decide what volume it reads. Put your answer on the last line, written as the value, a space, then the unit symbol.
912.929 m³
